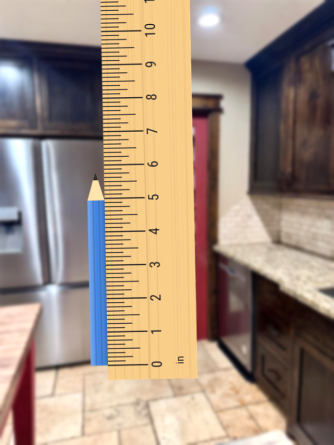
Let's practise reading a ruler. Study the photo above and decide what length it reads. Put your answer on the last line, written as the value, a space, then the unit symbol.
5.75 in
